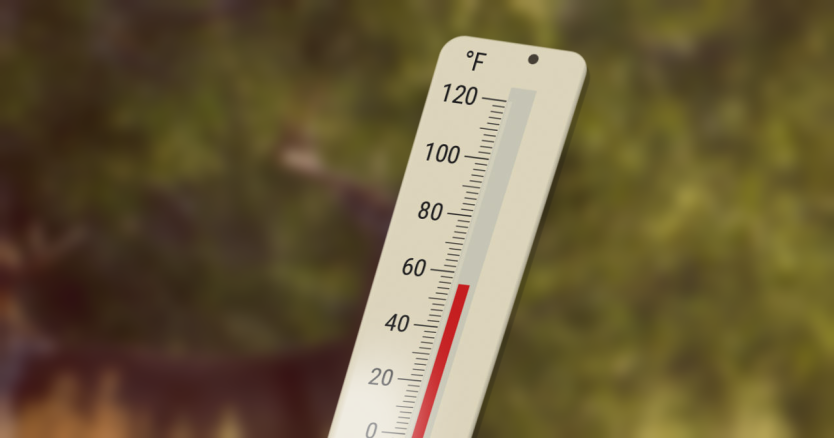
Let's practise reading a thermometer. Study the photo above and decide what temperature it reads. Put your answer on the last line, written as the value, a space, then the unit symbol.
56 °F
